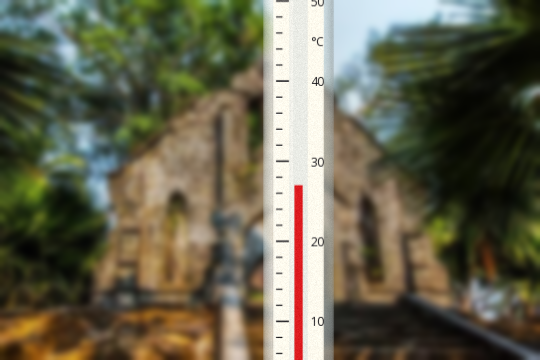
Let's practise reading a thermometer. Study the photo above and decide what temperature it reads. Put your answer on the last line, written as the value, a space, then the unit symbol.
27 °C
